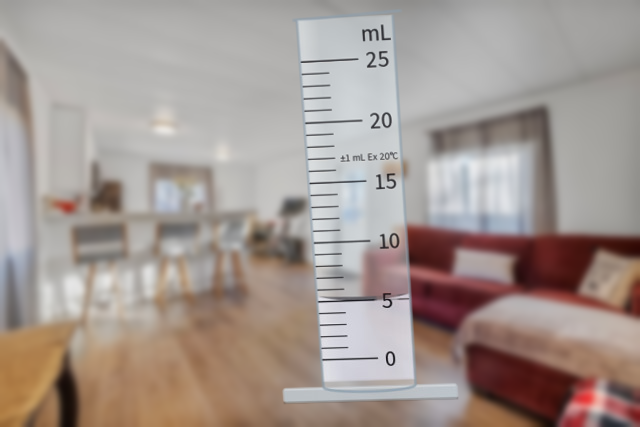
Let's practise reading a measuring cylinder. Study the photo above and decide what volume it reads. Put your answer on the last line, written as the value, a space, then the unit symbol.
5 mL
